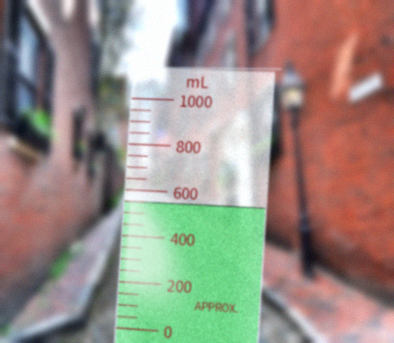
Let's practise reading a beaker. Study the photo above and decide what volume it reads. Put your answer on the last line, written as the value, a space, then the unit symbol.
550 mL
